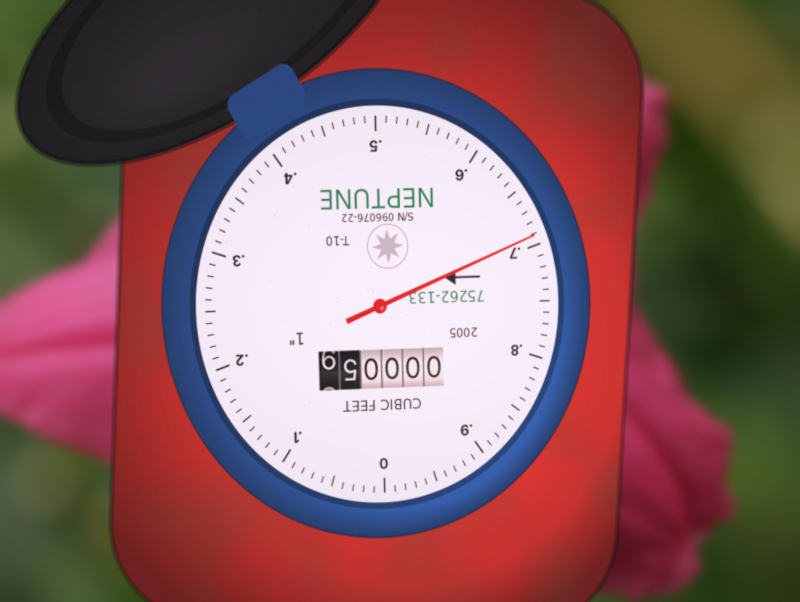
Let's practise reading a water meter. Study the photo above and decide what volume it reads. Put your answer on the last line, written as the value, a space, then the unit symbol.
58.69 ft³
